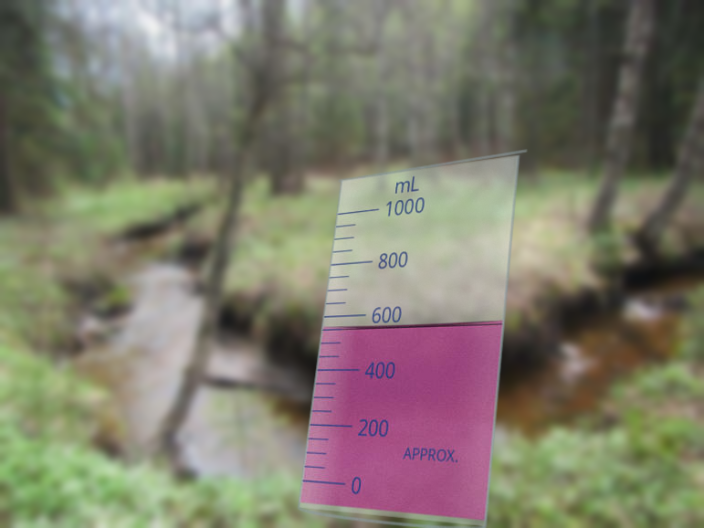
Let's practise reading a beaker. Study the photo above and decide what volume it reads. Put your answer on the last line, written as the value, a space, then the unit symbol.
550 mL
